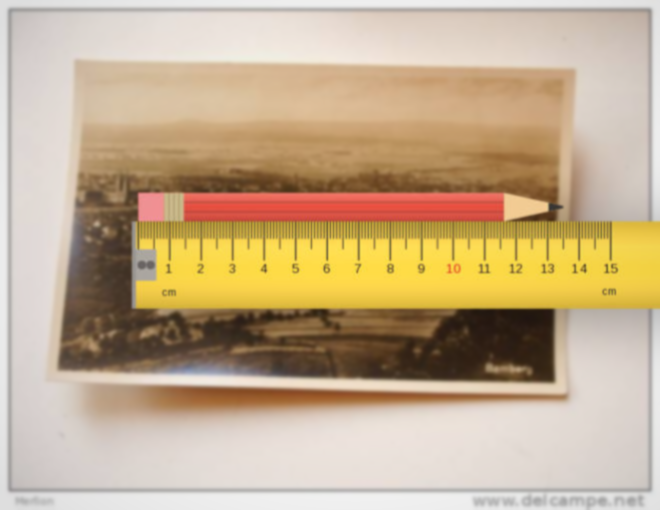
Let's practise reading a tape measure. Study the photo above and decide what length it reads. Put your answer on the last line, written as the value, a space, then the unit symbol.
13.5 cm
